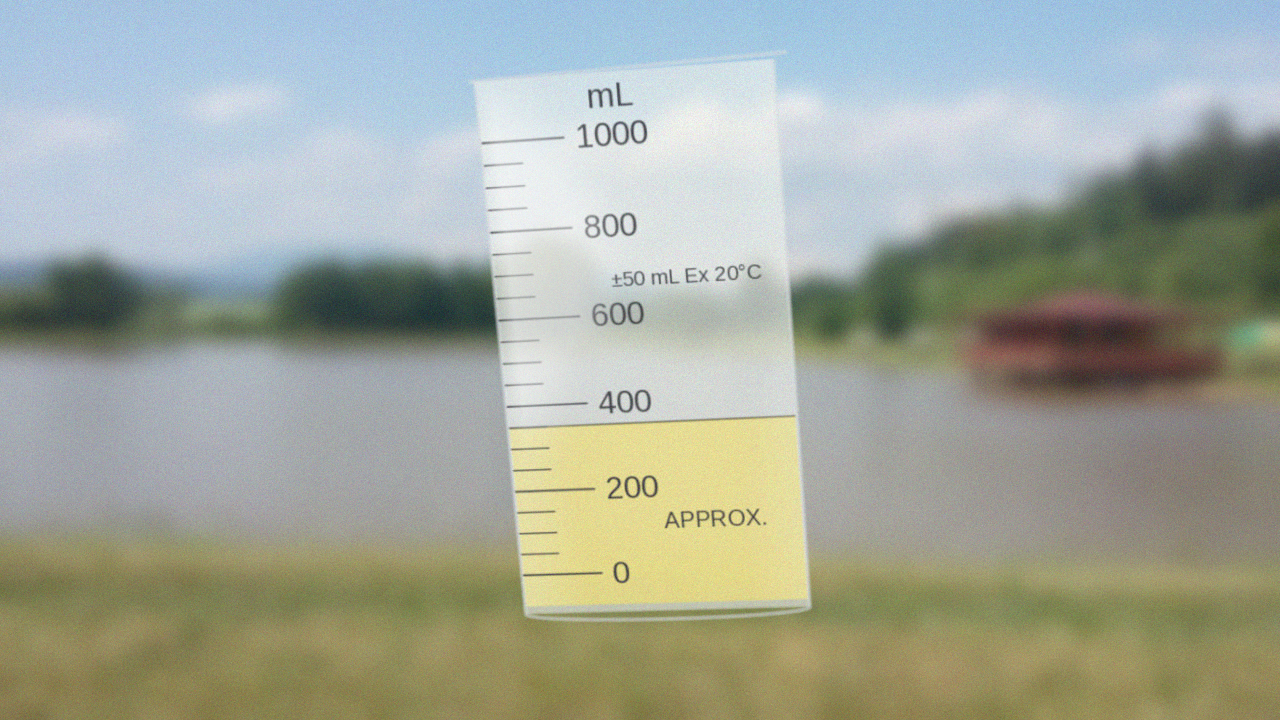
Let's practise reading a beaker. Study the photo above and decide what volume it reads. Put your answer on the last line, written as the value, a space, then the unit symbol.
350 mL
